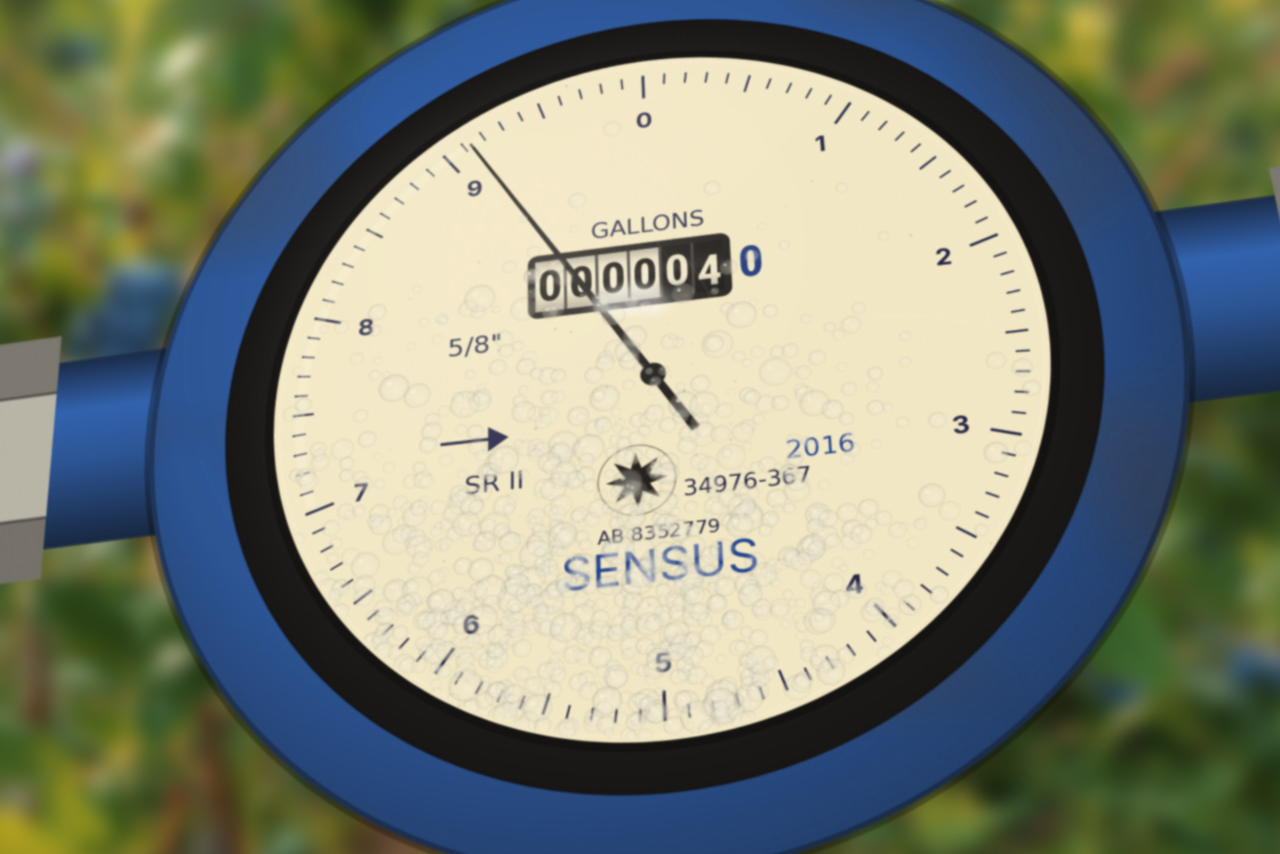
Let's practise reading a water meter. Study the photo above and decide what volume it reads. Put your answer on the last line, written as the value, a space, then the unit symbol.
39.1 gal
